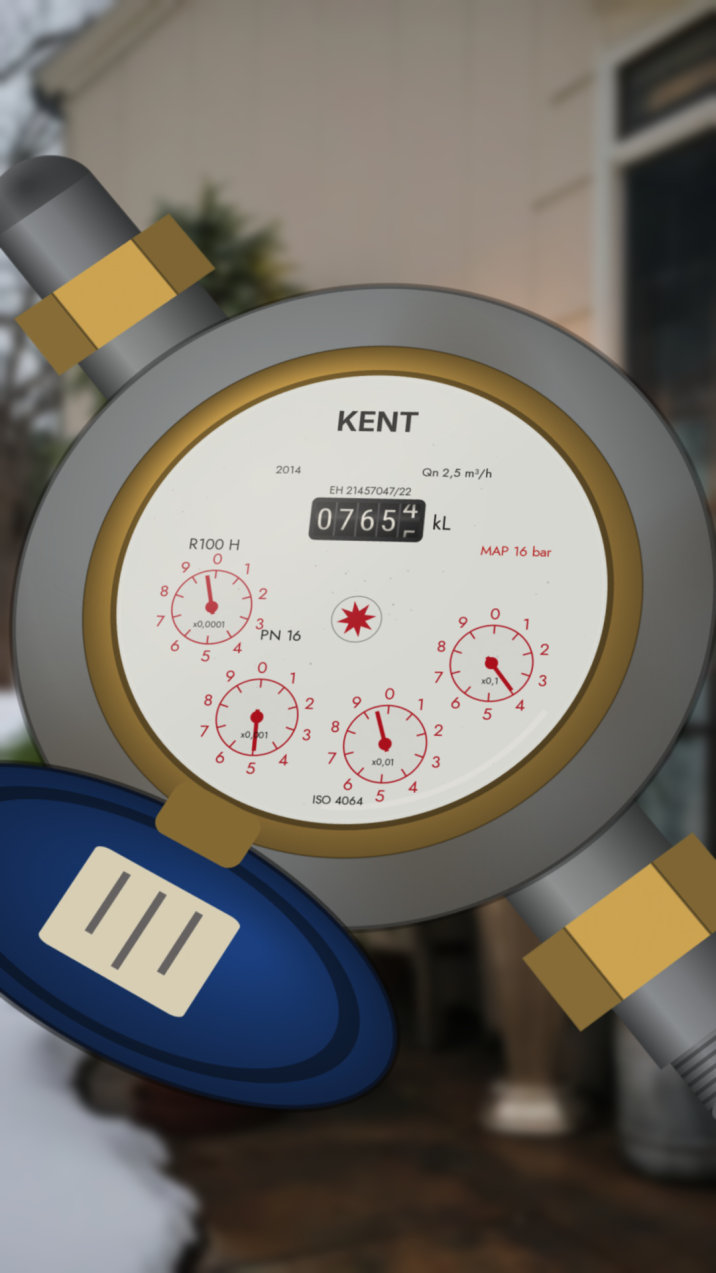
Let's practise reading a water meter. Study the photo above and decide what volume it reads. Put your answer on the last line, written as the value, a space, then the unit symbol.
7654.3949 kL
